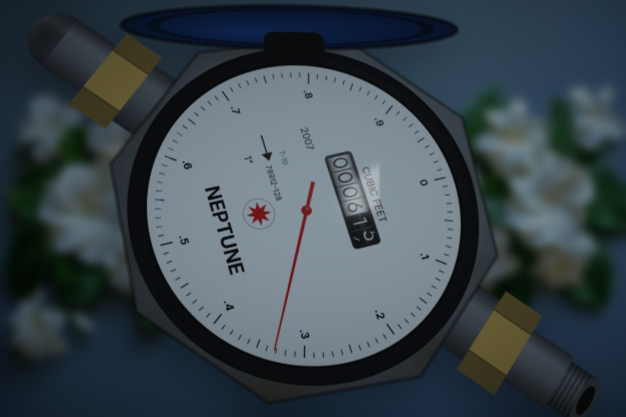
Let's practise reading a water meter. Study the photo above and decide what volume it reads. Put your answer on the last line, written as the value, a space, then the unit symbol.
615.33 ft³
